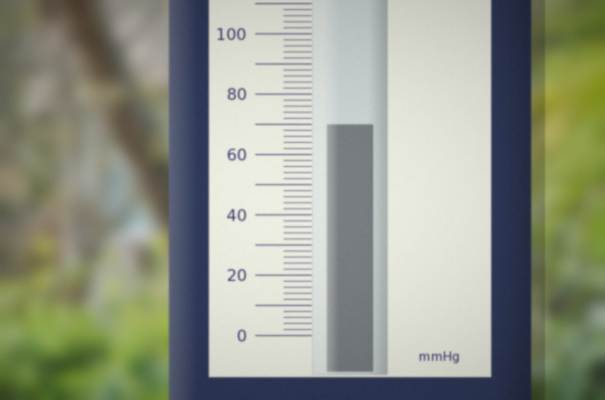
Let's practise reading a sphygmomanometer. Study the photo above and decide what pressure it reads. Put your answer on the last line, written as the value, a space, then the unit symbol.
70 mmHg
